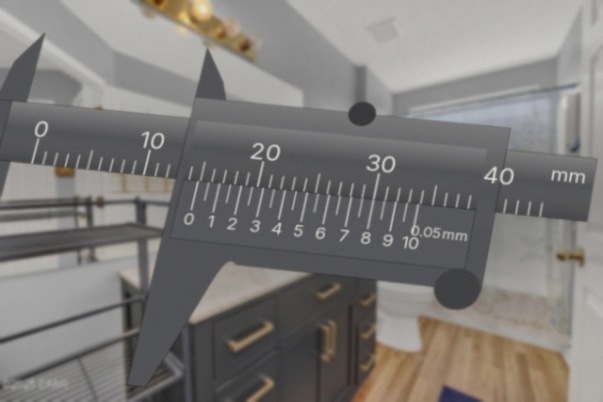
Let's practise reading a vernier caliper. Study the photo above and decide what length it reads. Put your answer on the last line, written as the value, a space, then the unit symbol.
14.8 mm
